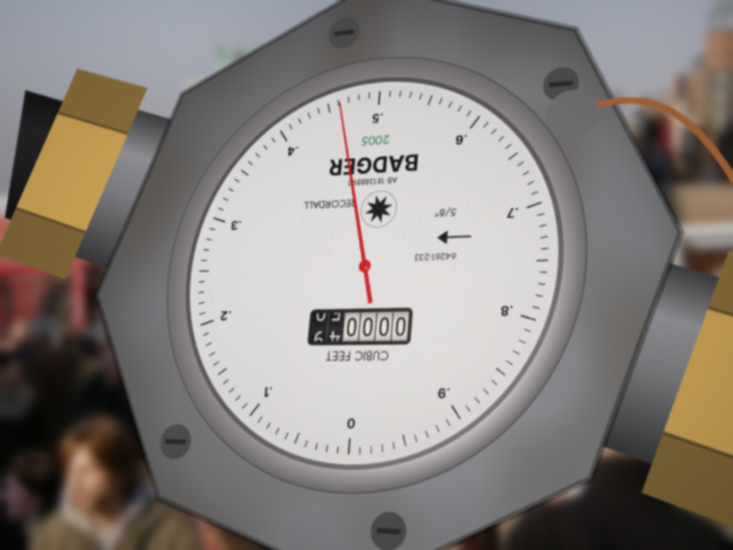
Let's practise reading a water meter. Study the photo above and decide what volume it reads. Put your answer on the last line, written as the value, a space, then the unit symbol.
49.46 ft³
